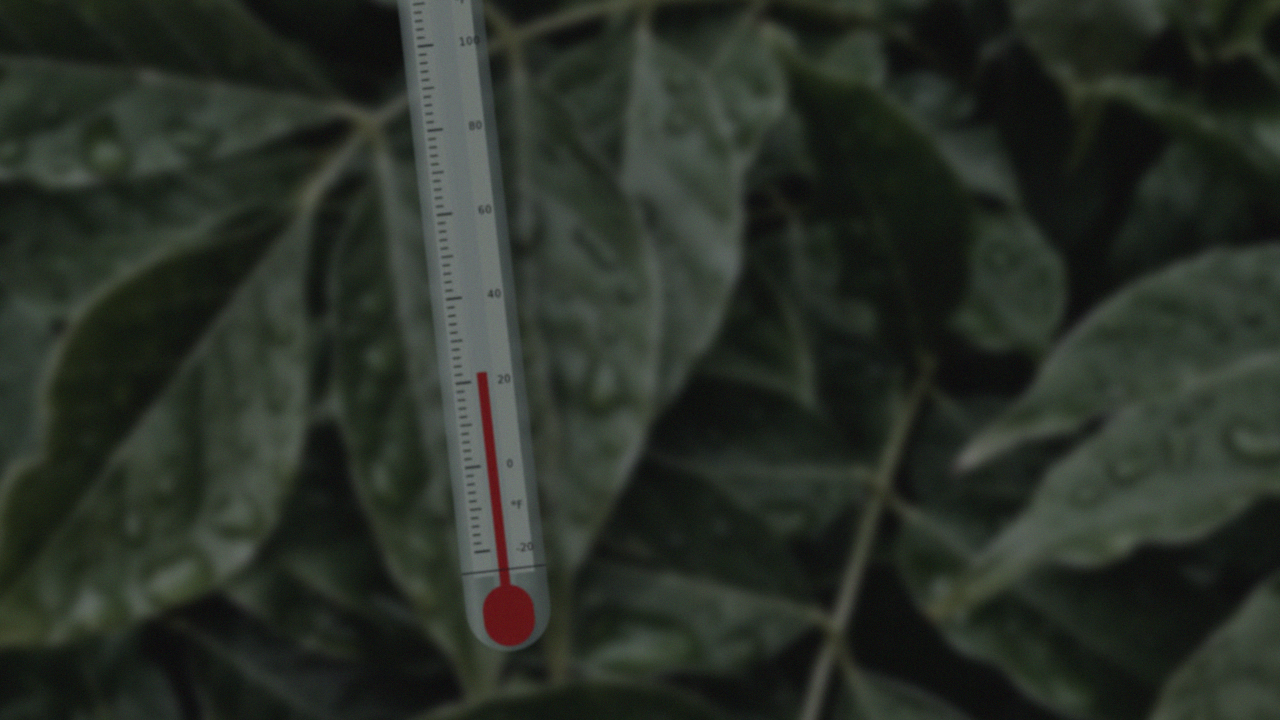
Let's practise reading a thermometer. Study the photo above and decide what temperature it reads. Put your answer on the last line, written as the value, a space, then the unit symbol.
22 °F
